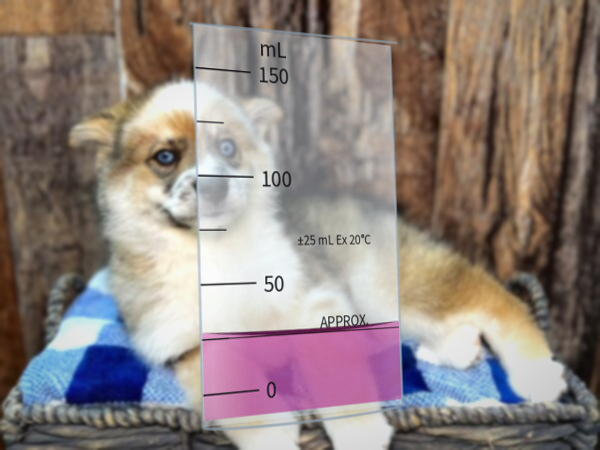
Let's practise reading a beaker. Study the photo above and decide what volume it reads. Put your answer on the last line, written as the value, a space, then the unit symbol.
25 mL
